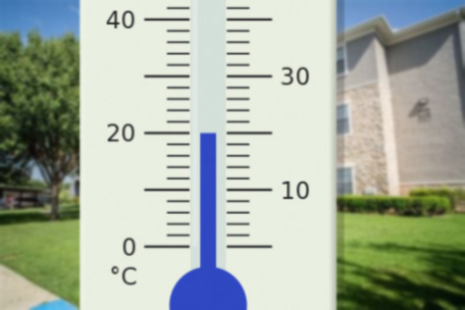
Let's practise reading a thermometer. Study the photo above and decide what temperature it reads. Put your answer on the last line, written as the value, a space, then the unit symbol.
20 °C
